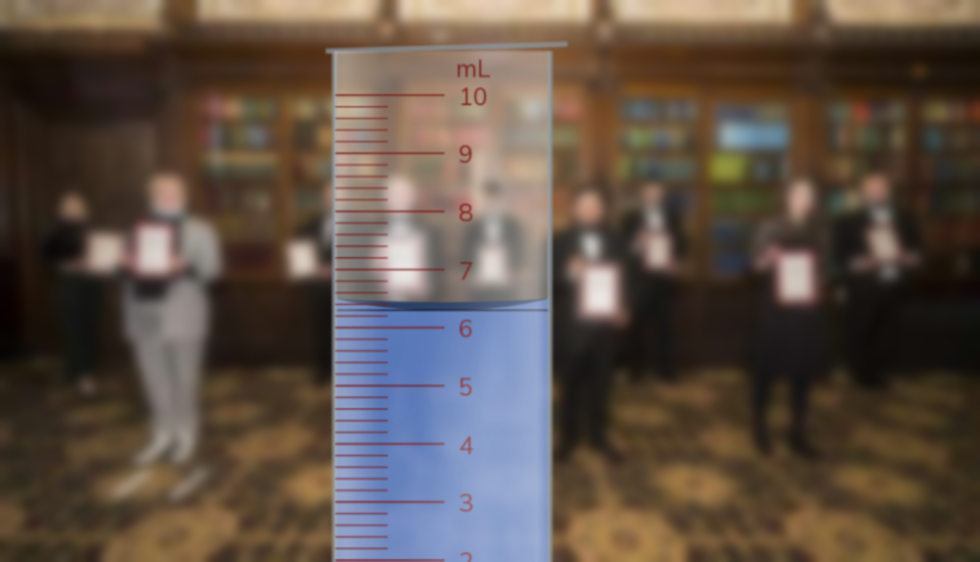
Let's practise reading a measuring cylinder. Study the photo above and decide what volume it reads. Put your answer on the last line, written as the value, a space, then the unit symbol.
6.3 mL
